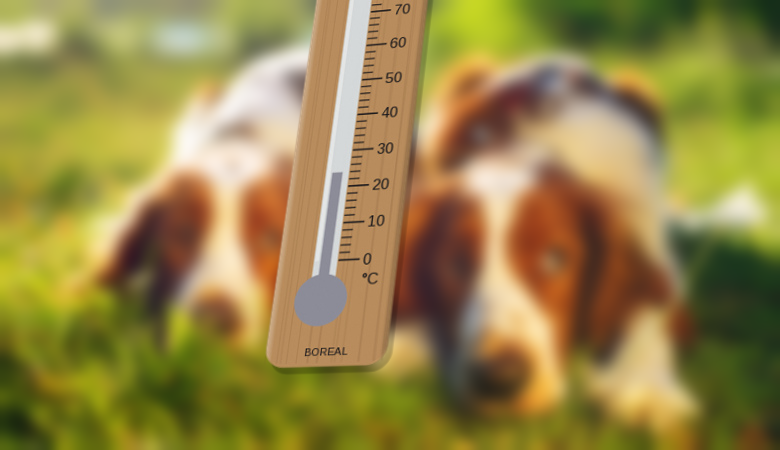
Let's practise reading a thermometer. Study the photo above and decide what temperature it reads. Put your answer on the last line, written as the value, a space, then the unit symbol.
24 °C
